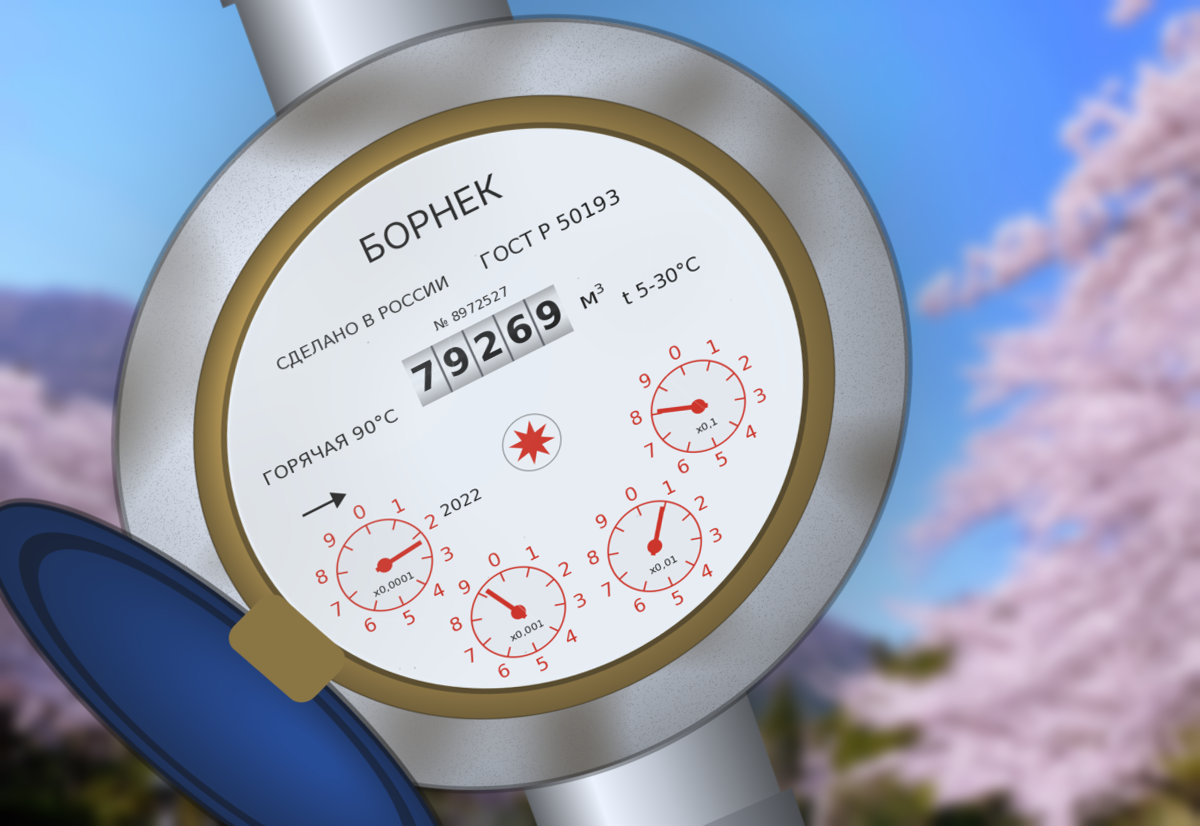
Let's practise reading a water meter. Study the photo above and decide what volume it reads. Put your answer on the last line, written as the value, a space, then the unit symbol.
79269.8092 m³
